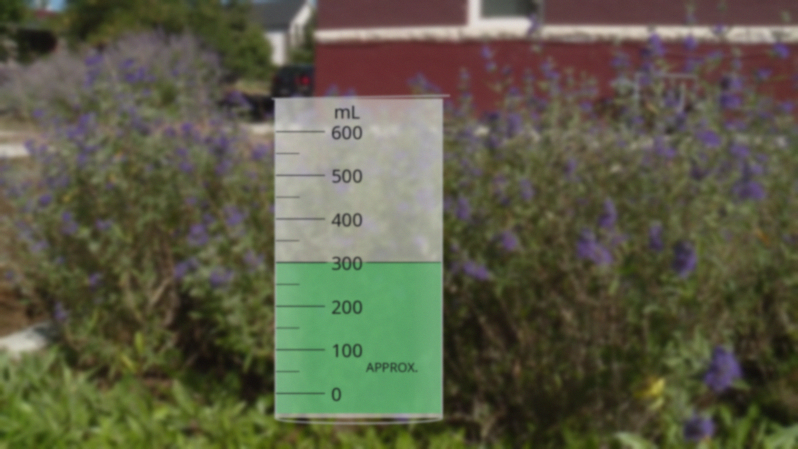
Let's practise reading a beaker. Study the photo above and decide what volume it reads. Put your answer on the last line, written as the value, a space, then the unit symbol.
300 mL
